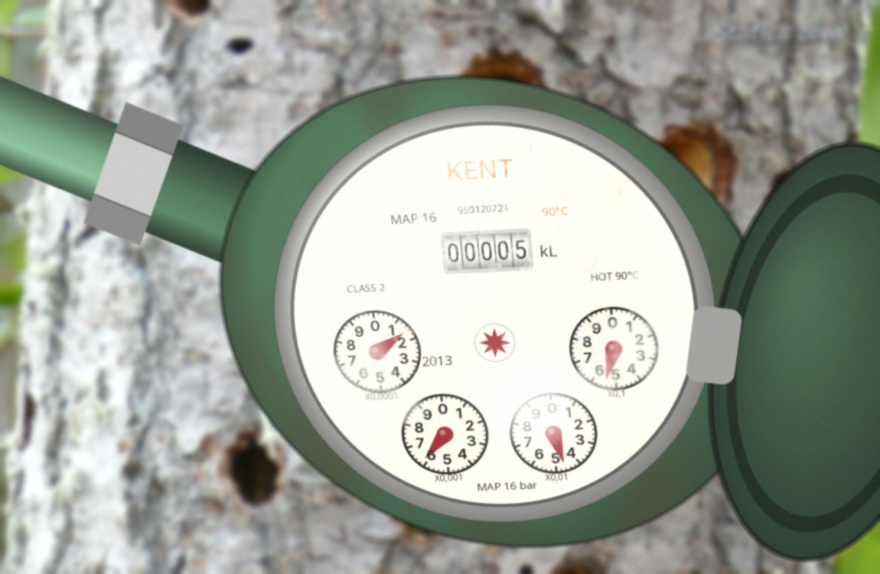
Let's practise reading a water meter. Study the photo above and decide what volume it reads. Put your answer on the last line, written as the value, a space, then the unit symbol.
5.5461 kL
